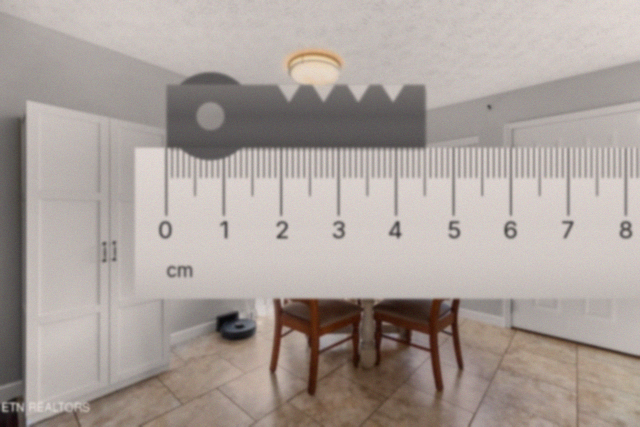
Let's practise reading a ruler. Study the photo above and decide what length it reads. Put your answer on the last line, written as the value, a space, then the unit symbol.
4.5 cm
